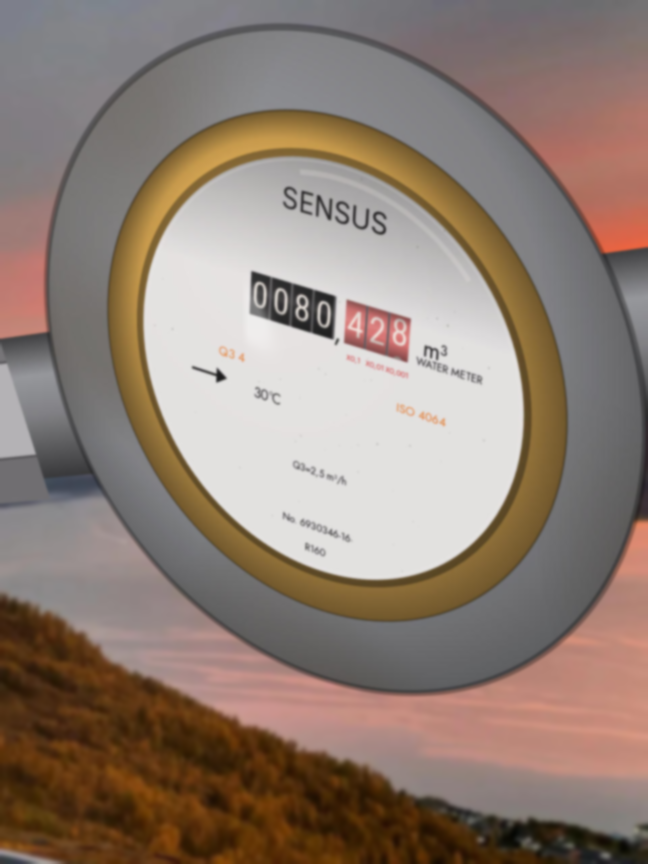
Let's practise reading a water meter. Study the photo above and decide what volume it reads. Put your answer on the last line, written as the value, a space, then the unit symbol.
80.428 m³
